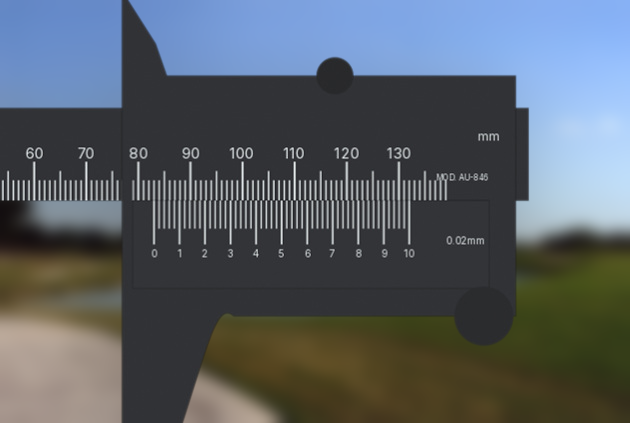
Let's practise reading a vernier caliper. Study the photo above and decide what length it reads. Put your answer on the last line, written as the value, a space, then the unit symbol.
83.0 mm
